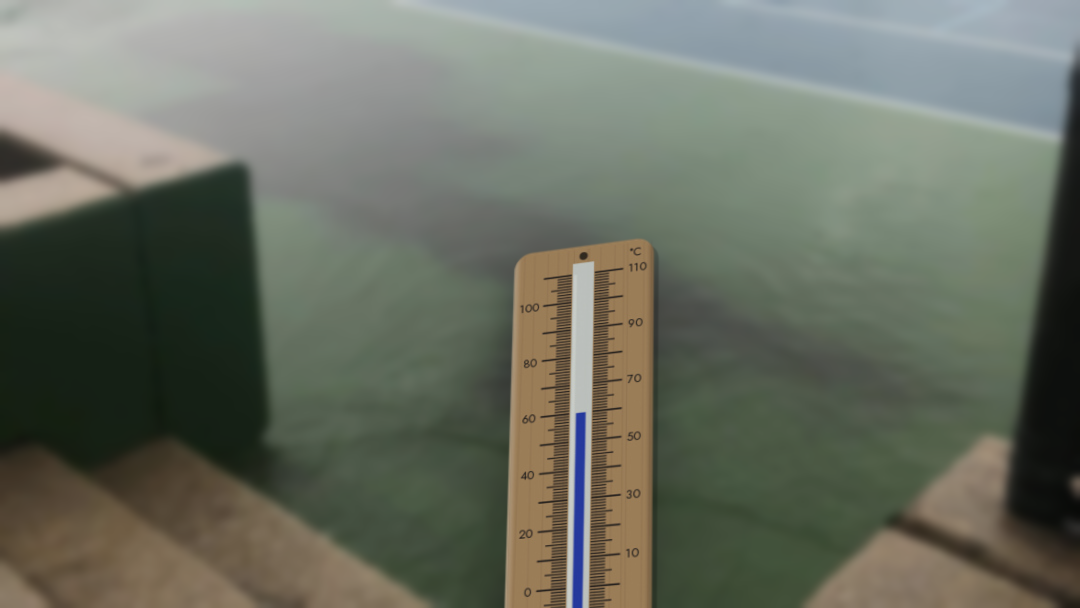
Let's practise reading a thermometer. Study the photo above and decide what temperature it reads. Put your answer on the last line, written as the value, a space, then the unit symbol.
60 °C
